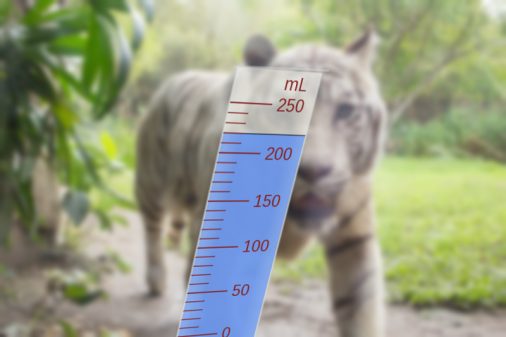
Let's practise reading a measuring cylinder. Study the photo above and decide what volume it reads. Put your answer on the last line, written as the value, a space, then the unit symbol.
220 mL
